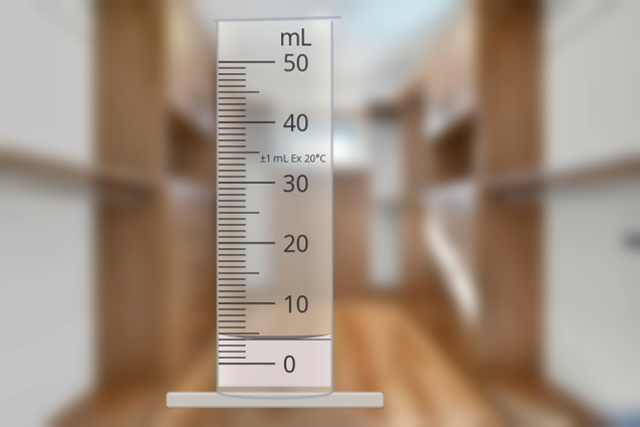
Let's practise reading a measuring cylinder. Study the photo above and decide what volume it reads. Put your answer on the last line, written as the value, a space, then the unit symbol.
4 mL
